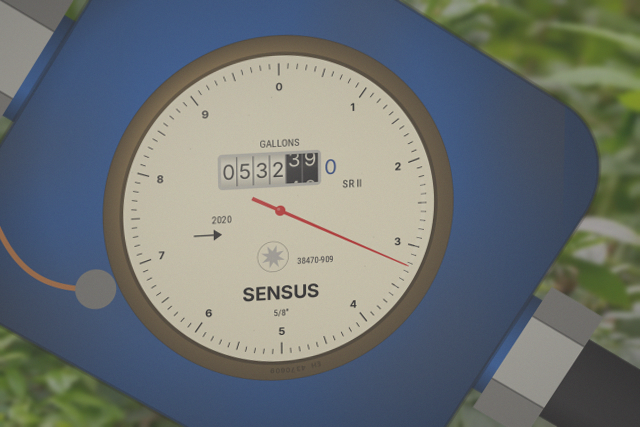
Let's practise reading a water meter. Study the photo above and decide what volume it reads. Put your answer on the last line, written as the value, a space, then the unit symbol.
532393.2 gal
